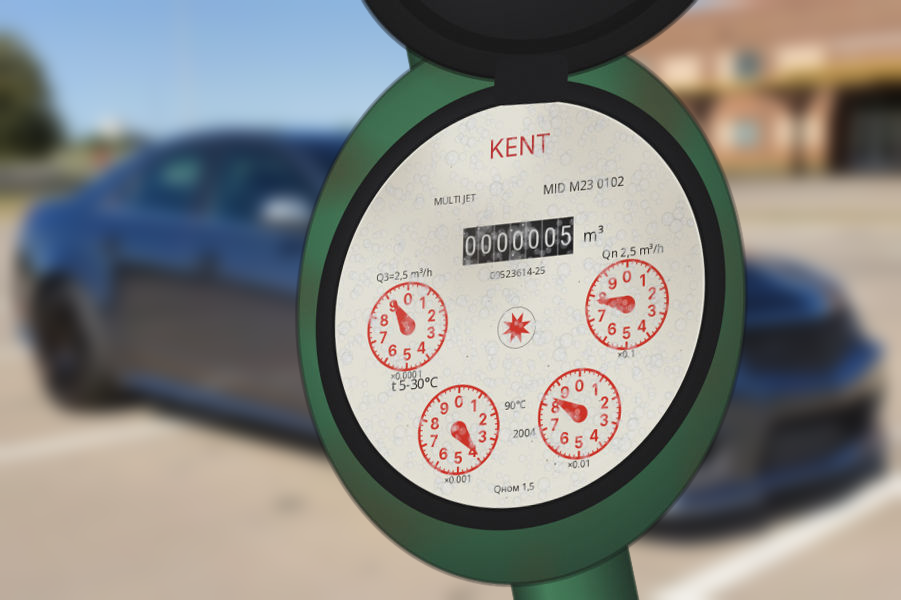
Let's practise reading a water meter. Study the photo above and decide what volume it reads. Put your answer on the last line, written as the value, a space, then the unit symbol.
5.7839 m³
